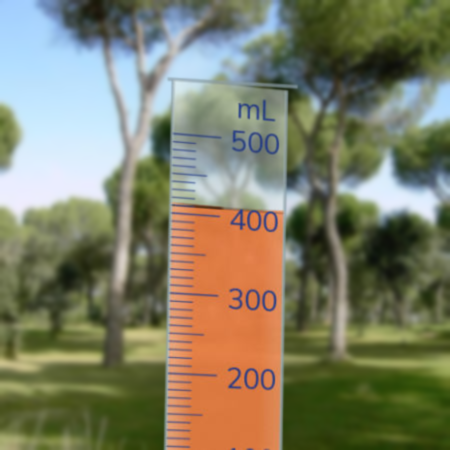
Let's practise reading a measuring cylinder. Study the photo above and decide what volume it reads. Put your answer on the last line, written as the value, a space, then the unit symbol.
410 mL
